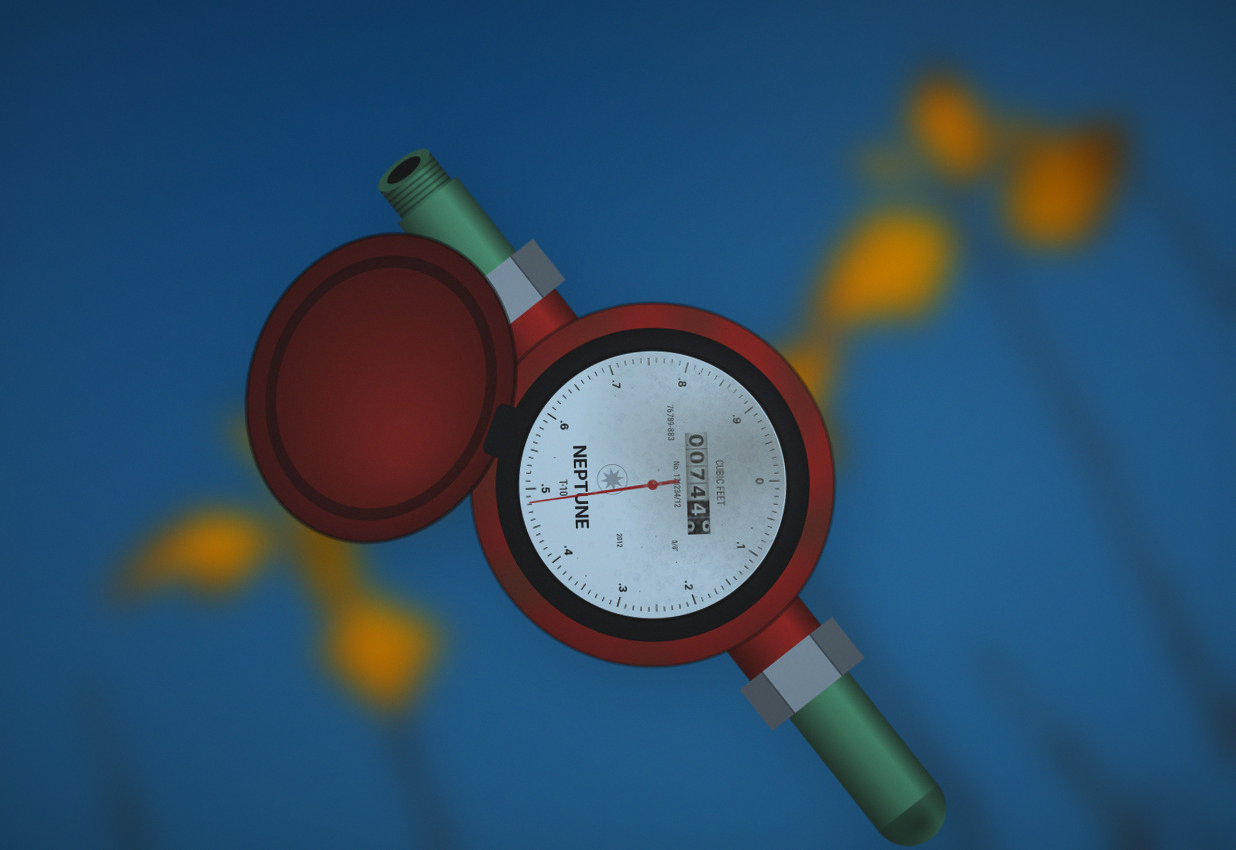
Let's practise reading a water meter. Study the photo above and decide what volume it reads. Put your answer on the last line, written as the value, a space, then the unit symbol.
7448.48 ft³
